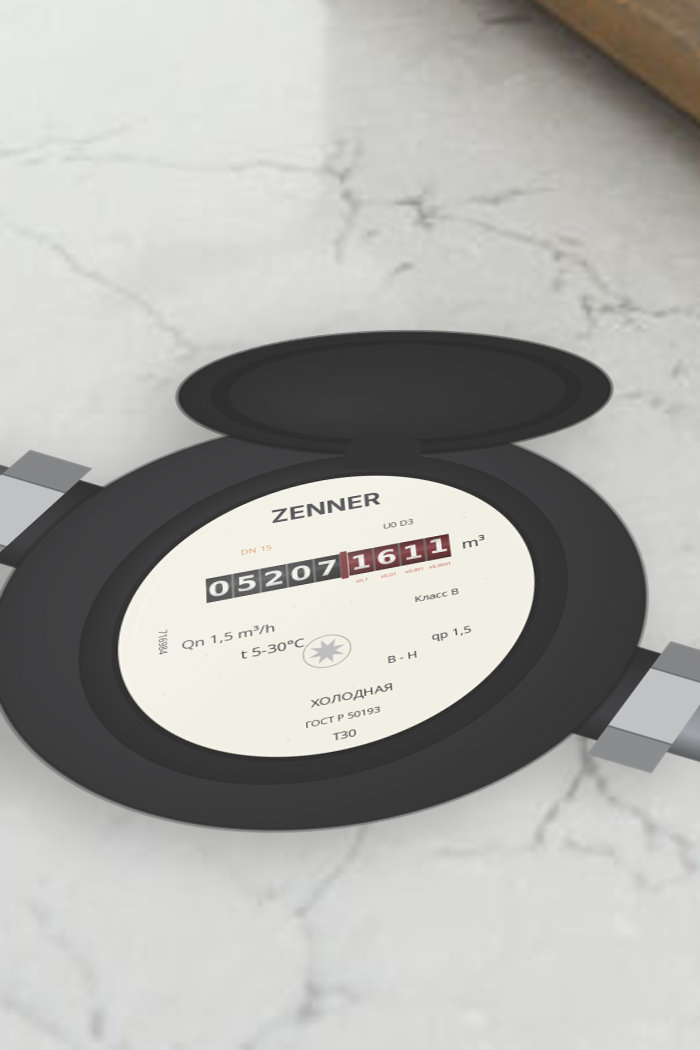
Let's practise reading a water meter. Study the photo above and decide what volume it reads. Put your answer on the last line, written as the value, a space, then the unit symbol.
5207.1611 m³
